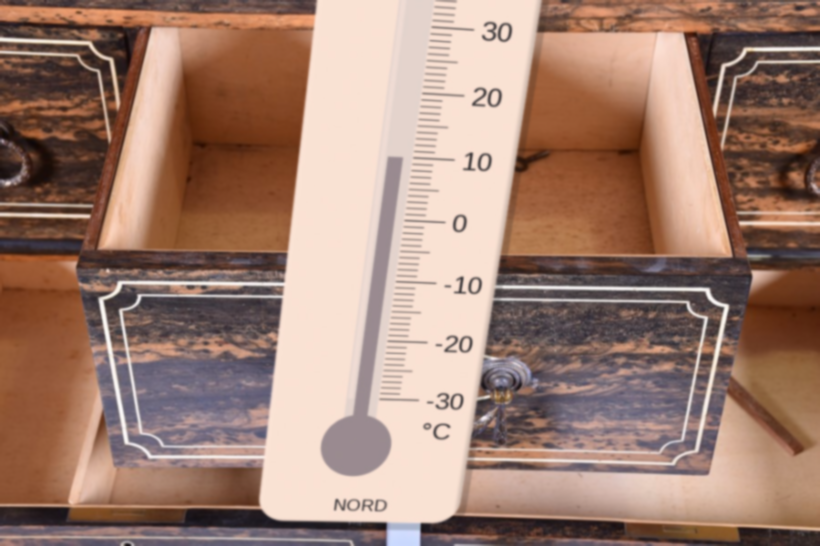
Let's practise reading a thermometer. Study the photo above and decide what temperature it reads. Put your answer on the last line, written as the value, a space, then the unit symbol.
10 °C
